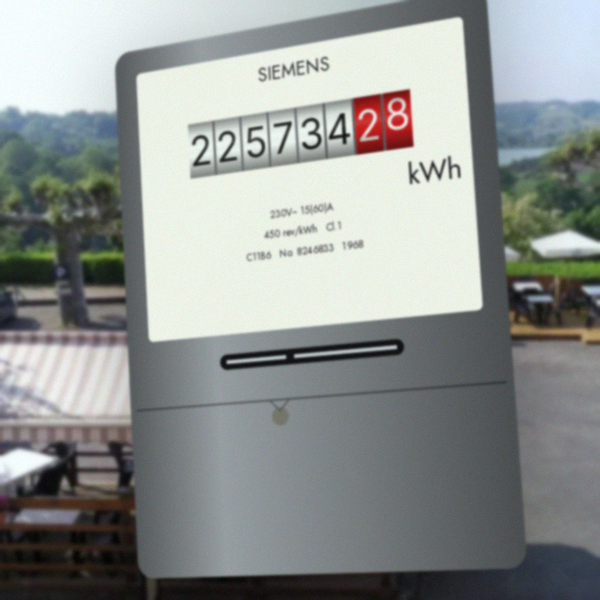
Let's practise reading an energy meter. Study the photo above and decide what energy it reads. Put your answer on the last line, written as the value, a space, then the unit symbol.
225734.28 kWh
